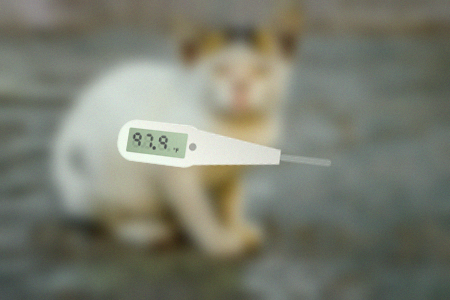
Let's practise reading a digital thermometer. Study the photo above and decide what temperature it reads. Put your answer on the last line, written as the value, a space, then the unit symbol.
97.9 °F
